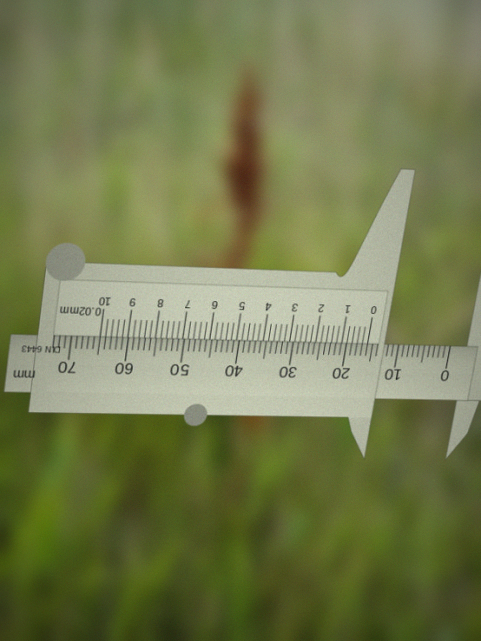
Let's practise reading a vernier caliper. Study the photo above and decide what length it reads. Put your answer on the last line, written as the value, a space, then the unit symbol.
16.0 mm
